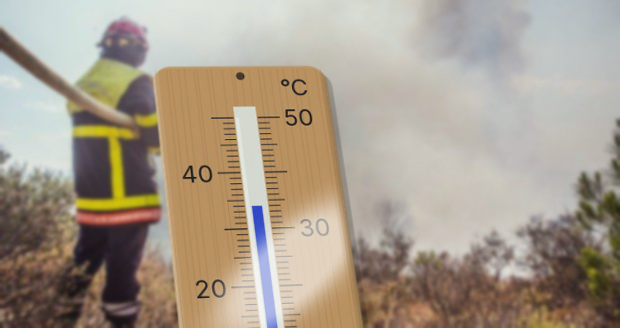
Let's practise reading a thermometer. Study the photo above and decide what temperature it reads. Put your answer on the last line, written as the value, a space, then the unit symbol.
34 °C
